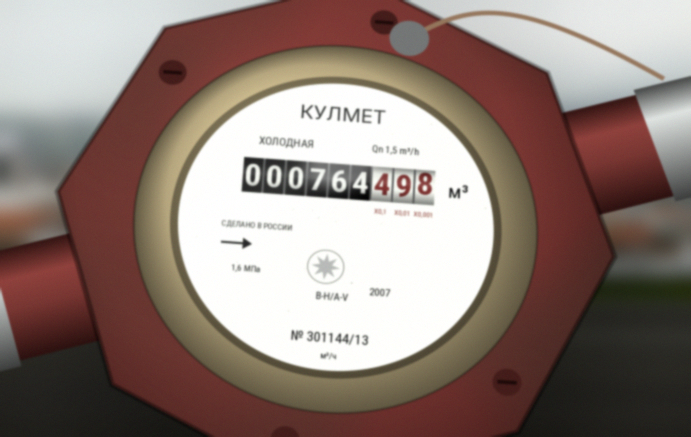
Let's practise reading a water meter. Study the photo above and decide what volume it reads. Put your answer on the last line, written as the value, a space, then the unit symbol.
764.498 m³
